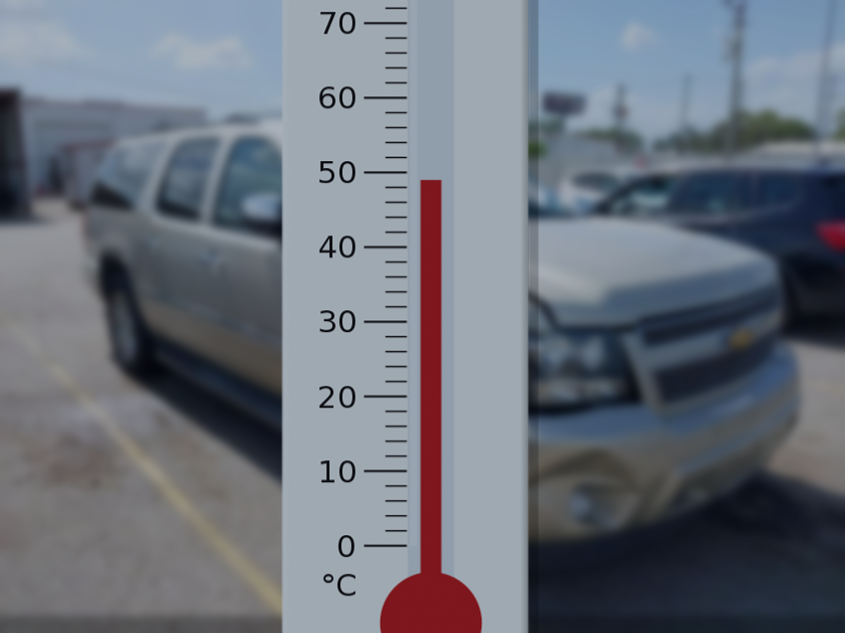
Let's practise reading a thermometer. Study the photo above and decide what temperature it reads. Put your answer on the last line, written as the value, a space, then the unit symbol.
49 °C
